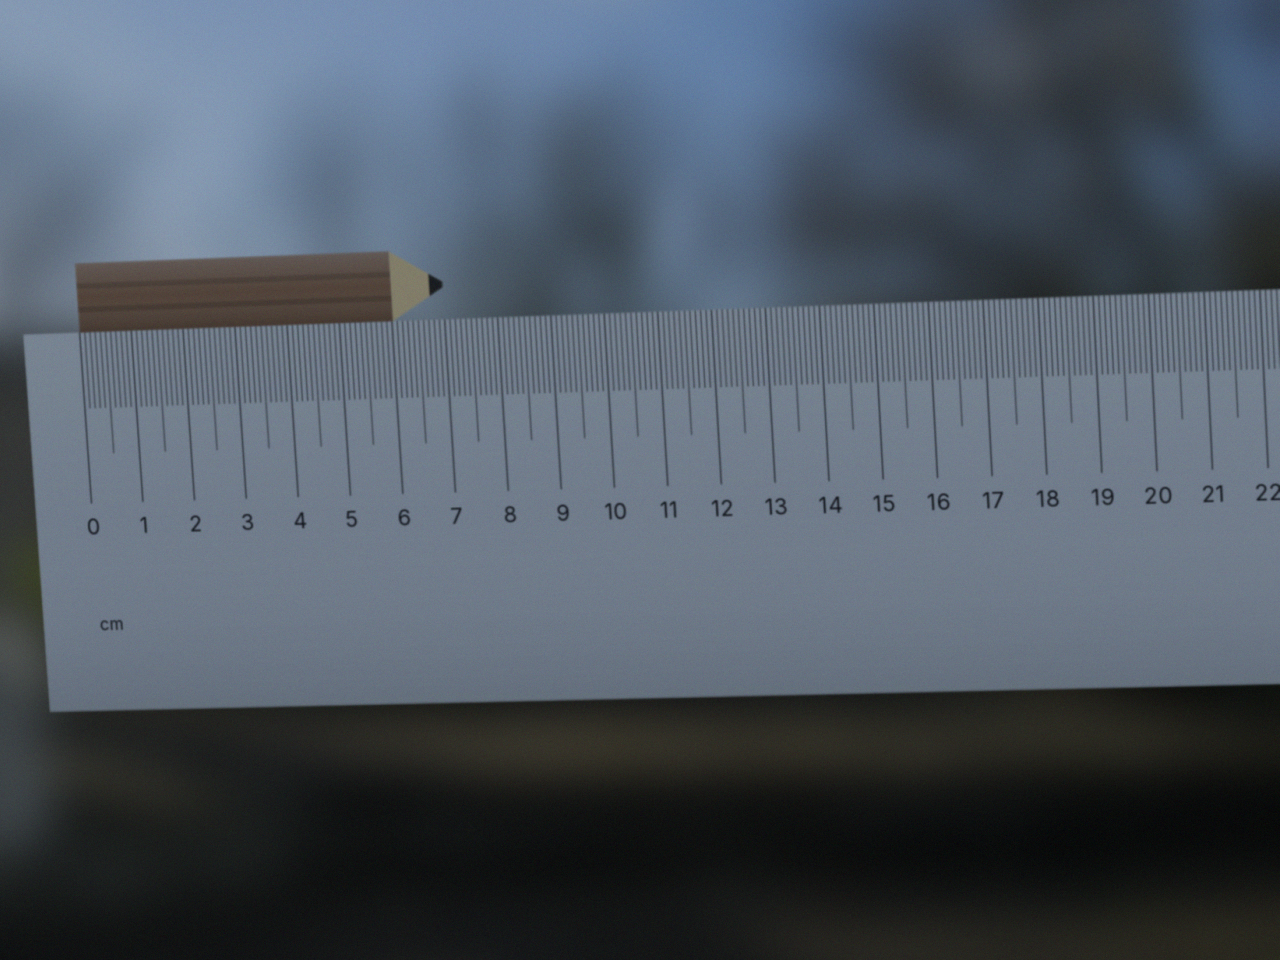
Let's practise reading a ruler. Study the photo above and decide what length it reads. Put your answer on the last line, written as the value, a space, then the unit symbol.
7 cm
